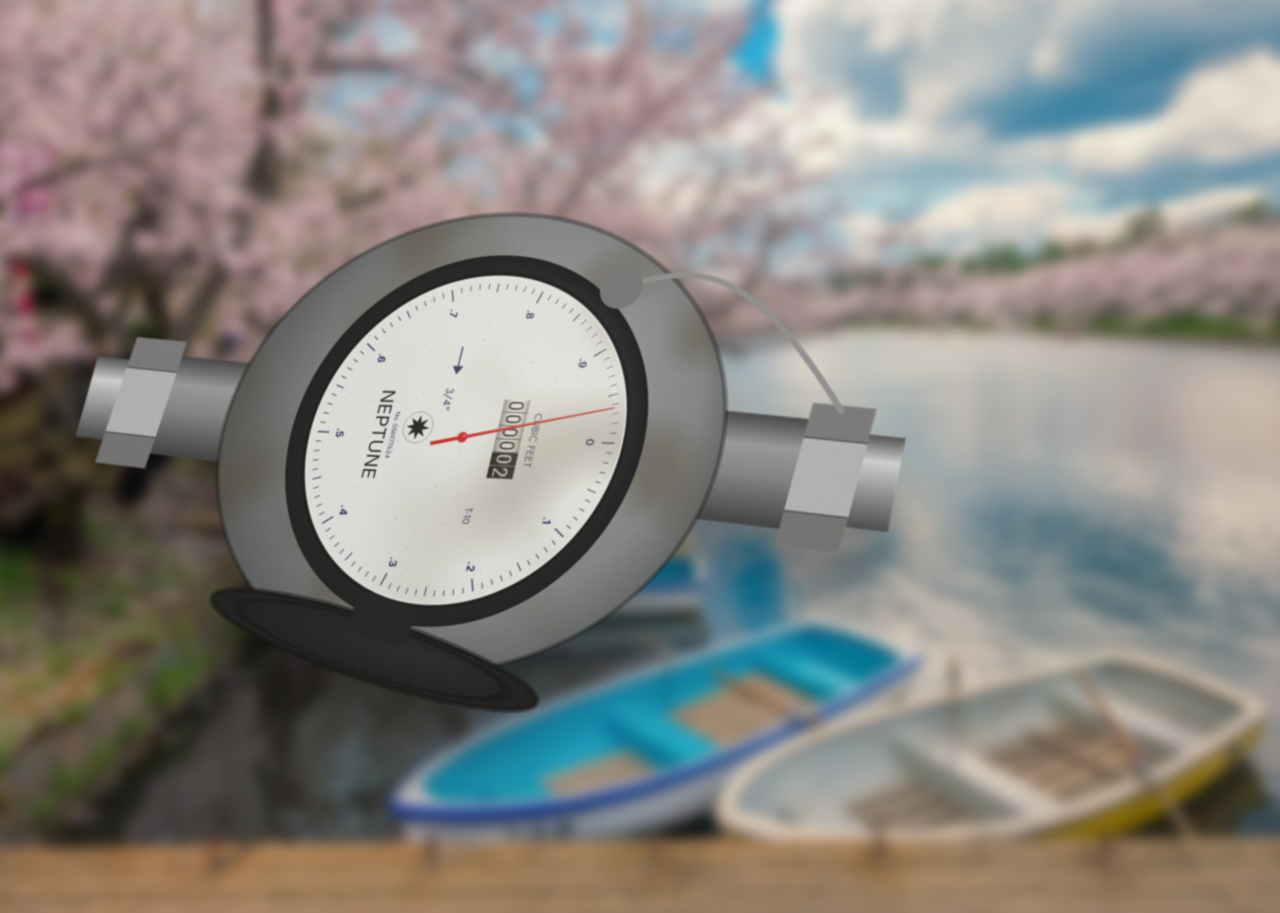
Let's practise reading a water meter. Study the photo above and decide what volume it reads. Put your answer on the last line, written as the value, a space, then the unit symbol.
1.96 ft³
